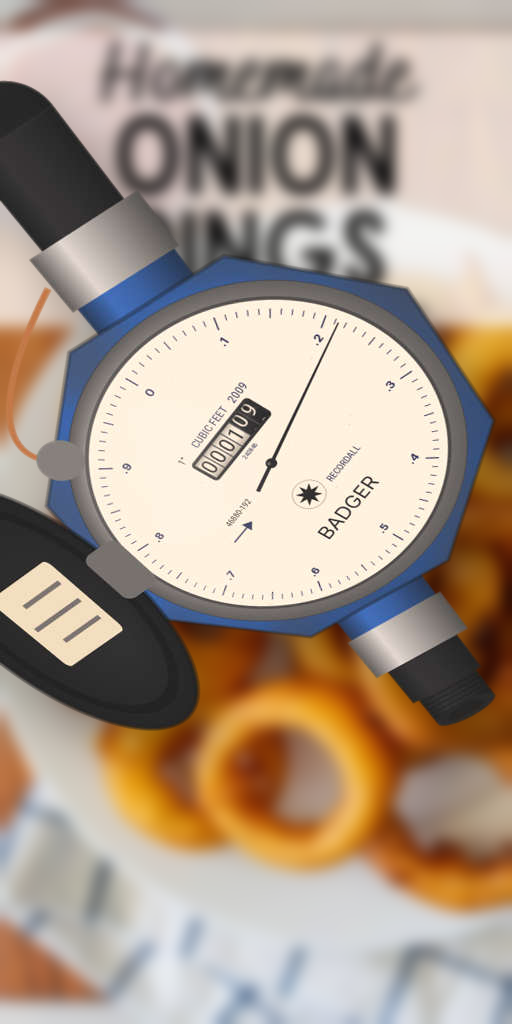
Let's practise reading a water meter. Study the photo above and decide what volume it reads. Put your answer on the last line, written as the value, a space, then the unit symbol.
109.21 ft³
